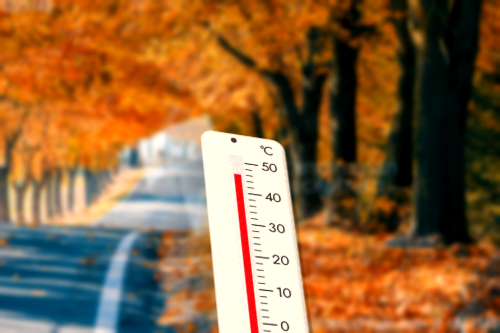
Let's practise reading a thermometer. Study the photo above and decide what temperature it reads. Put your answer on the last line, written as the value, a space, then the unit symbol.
46 °C
